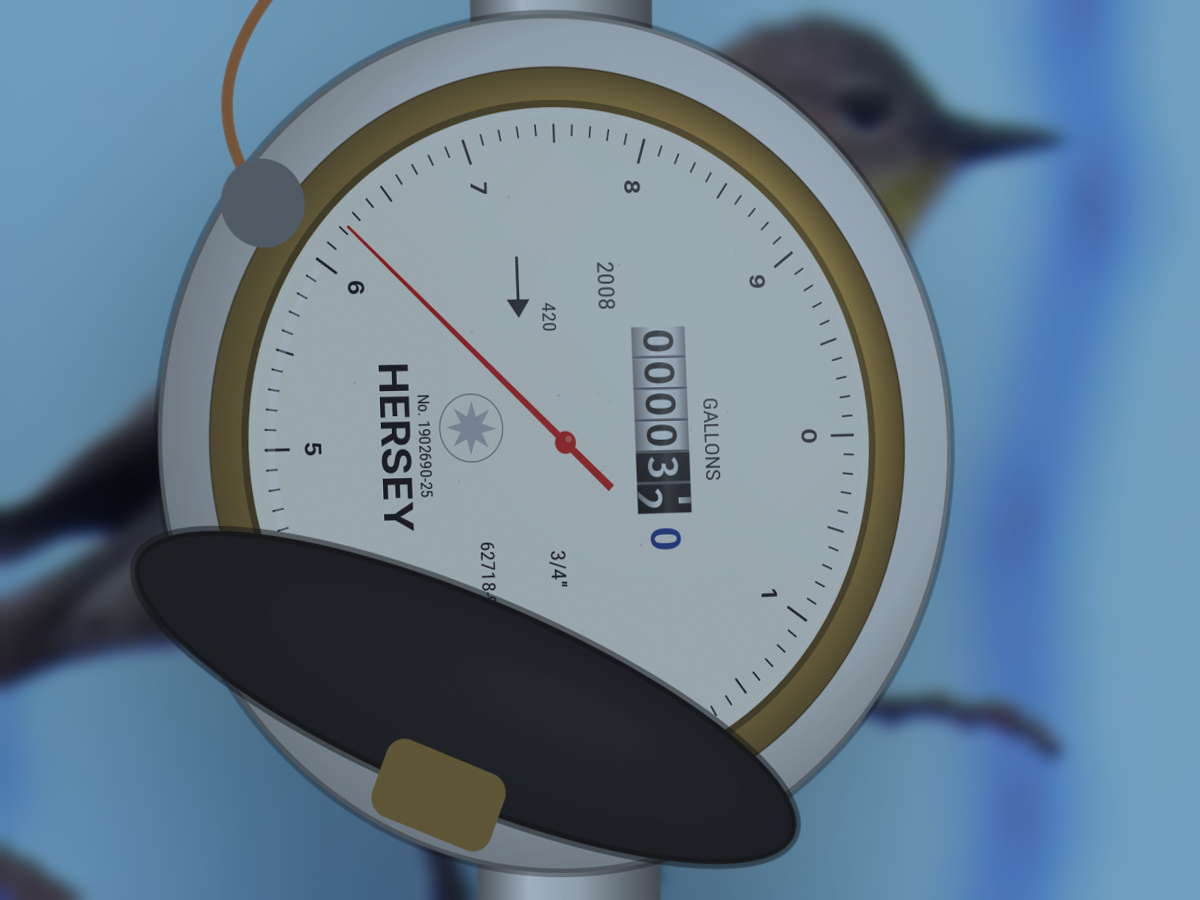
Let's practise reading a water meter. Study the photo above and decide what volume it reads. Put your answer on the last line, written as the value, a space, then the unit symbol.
316.2 gal
